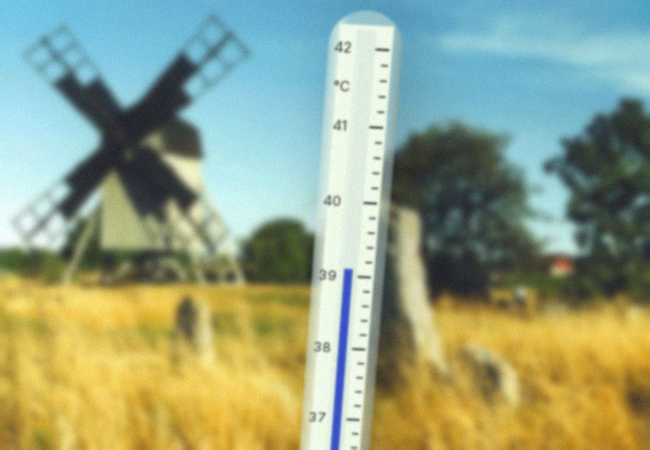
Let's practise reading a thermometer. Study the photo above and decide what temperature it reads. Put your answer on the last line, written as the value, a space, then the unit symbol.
39.1 °C
